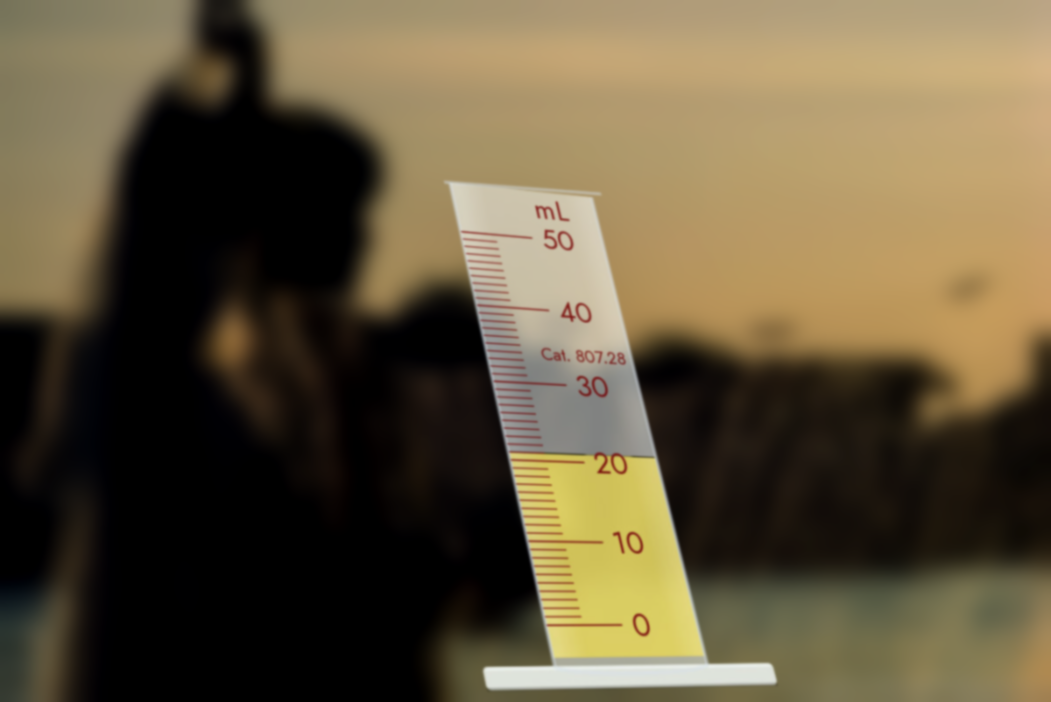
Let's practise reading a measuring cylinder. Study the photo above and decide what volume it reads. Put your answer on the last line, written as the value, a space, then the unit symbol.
21 mL
